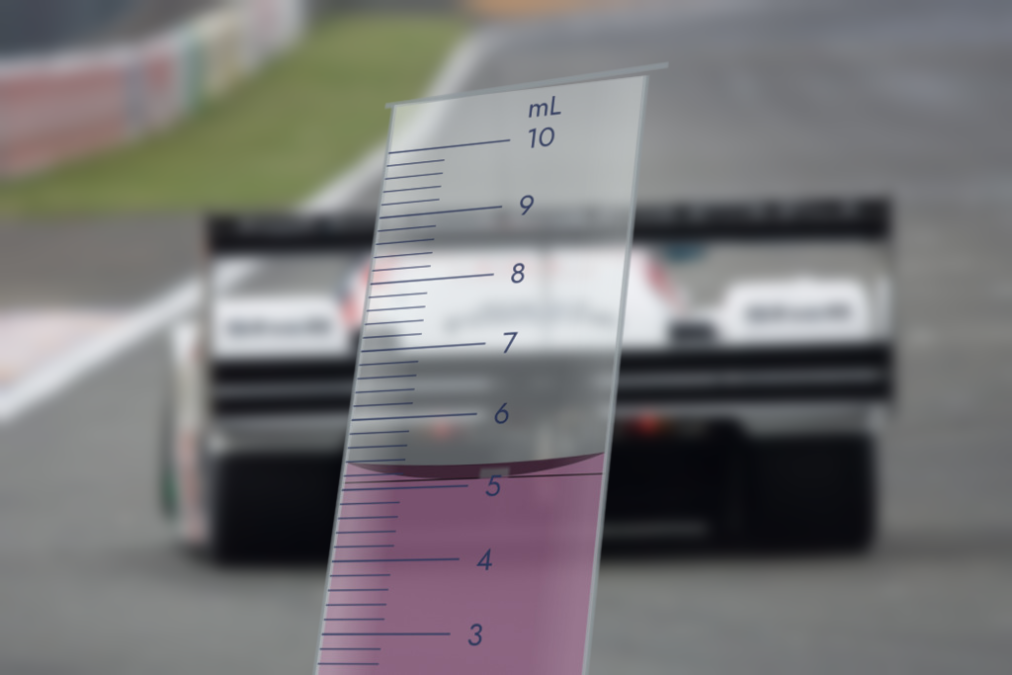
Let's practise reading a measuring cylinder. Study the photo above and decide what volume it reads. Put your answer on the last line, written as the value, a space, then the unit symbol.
5.1 mL
